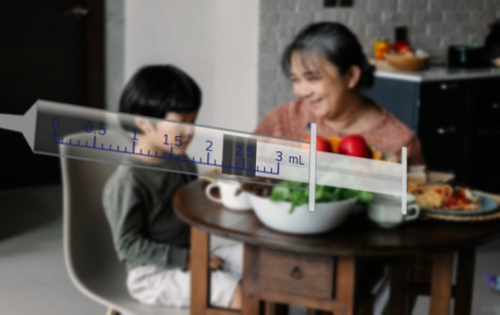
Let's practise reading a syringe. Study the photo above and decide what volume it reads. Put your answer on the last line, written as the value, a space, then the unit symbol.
2.2 mL
